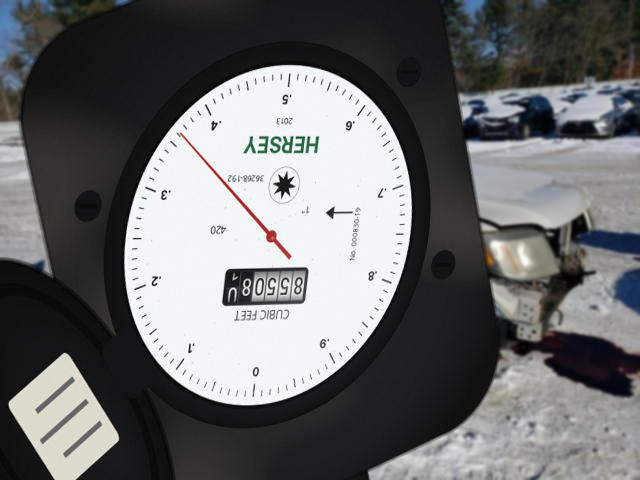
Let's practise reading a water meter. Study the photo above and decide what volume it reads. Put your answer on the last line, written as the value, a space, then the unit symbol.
855080.36 ft³
